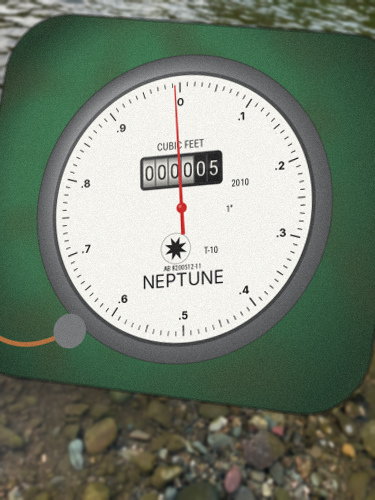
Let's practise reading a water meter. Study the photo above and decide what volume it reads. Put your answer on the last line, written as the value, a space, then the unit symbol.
4.99 ft³
